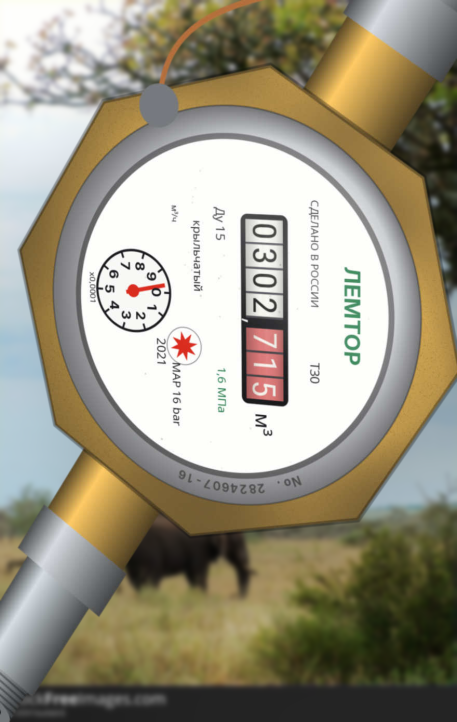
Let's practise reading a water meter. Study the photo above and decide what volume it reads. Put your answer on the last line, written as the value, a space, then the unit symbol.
302.7149 m³
